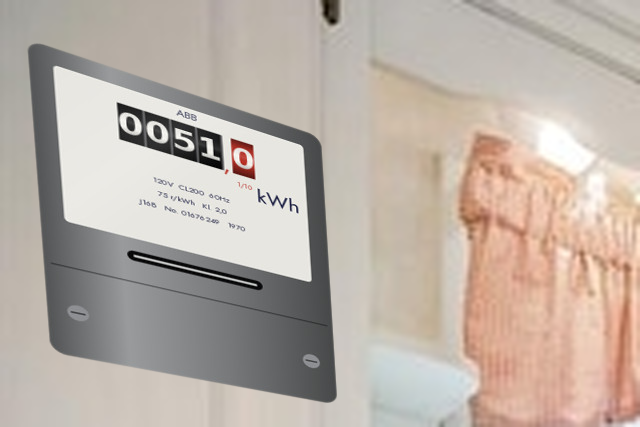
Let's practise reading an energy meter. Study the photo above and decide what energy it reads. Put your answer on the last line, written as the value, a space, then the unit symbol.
51.0 kWh
